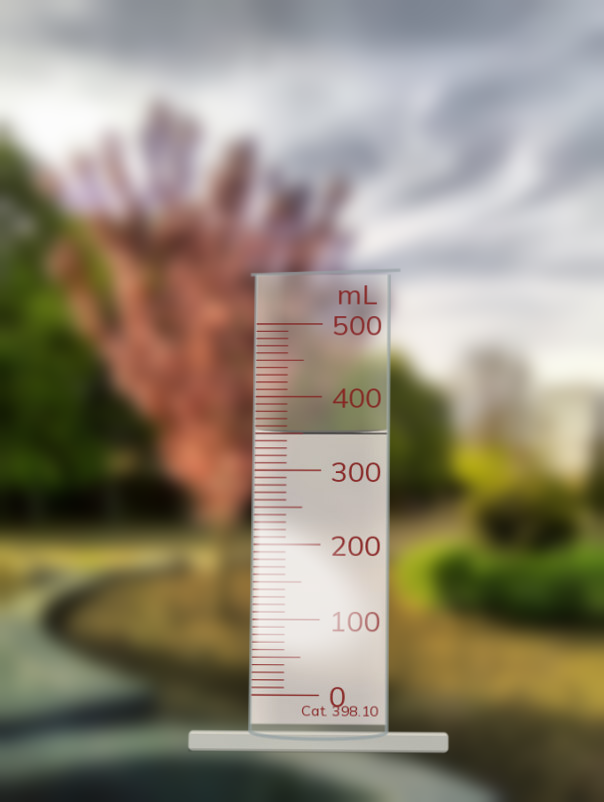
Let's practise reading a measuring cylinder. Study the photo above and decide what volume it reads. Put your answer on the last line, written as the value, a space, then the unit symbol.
350 mL
